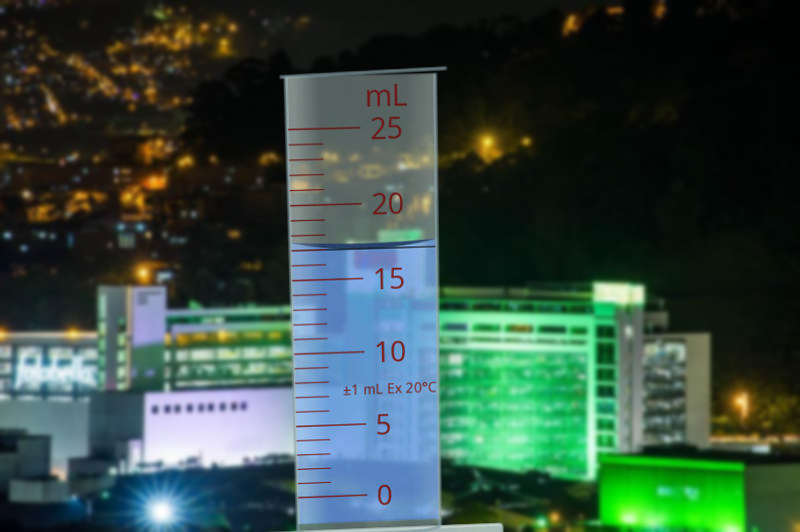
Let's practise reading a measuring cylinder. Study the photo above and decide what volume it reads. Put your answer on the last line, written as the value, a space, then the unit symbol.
17 mL
